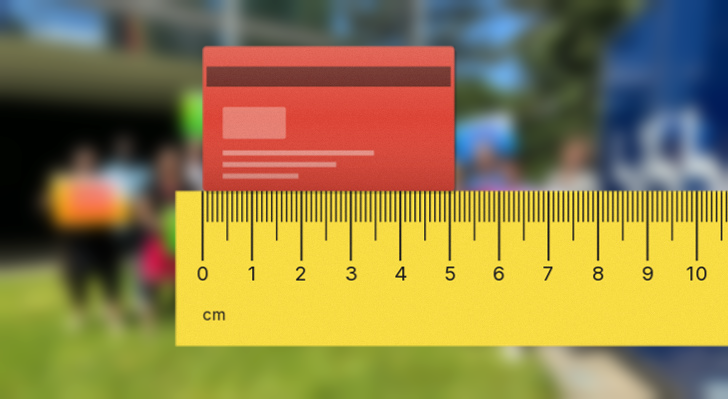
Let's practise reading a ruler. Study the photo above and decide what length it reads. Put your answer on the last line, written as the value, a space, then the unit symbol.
5.1 cm
